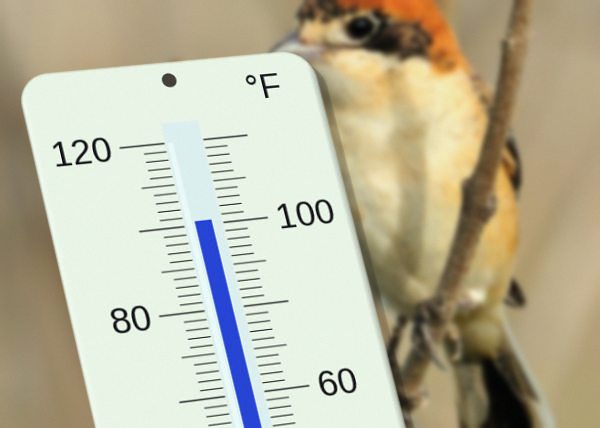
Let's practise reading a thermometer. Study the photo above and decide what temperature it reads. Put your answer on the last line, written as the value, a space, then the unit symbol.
101 °F
